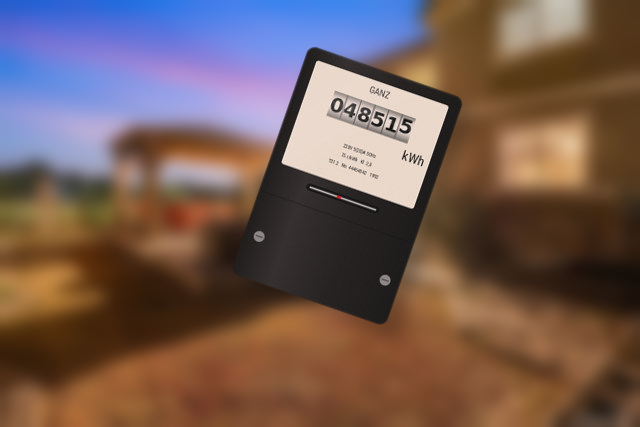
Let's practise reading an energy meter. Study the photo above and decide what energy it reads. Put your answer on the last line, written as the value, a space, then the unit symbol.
48515 kWh
